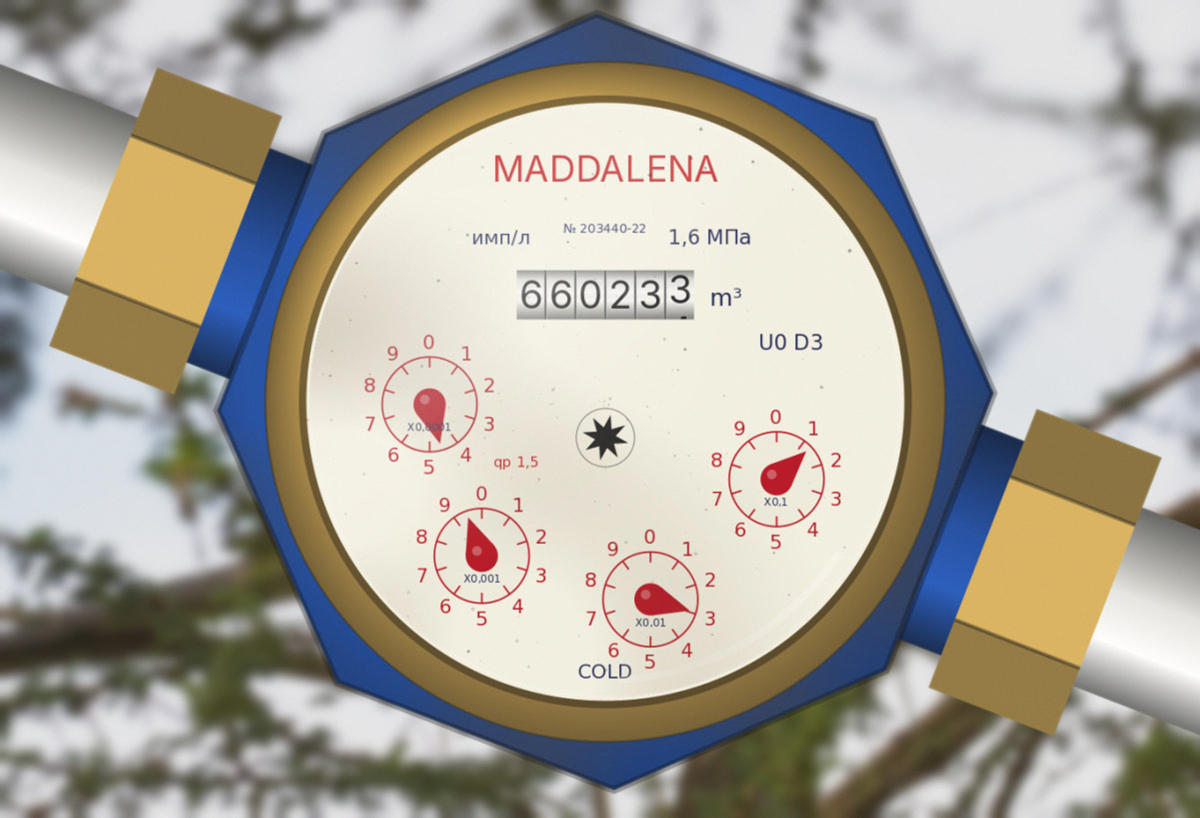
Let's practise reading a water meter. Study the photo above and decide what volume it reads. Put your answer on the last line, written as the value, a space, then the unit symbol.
660233.1294 m³
